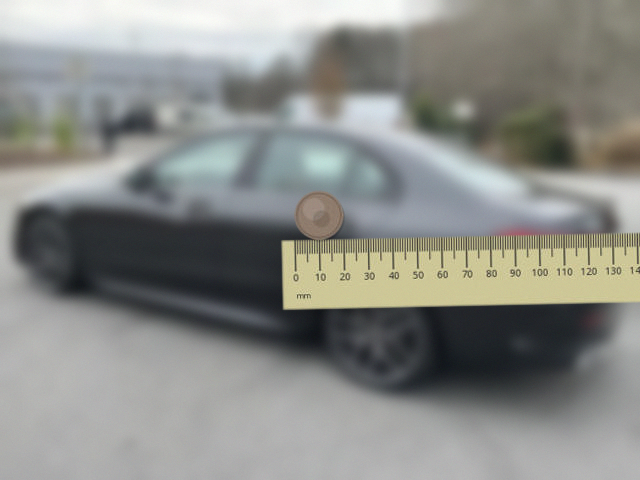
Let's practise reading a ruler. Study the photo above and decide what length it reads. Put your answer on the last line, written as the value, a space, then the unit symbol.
20 mm
